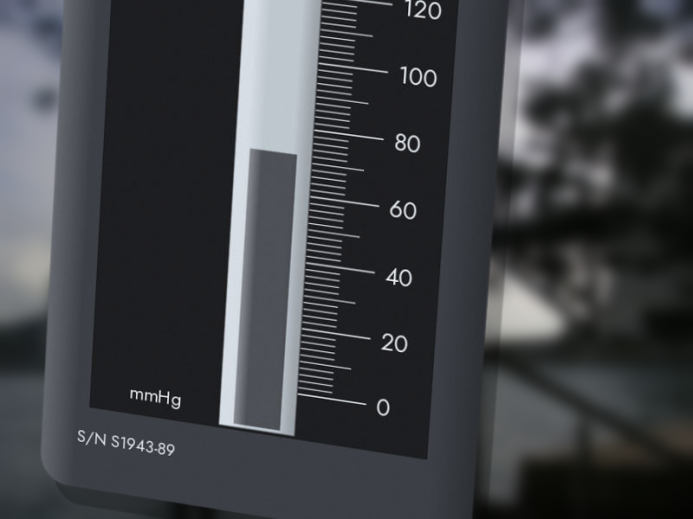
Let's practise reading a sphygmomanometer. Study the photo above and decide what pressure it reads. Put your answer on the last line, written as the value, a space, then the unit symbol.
72 mmHg
